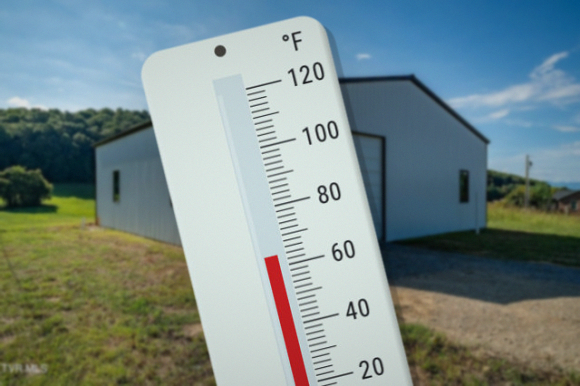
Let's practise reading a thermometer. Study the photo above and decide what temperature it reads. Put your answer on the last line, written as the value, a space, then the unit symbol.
64 °F
